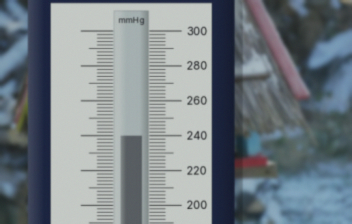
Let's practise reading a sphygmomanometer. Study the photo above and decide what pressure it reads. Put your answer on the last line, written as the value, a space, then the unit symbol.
240 mmHg
